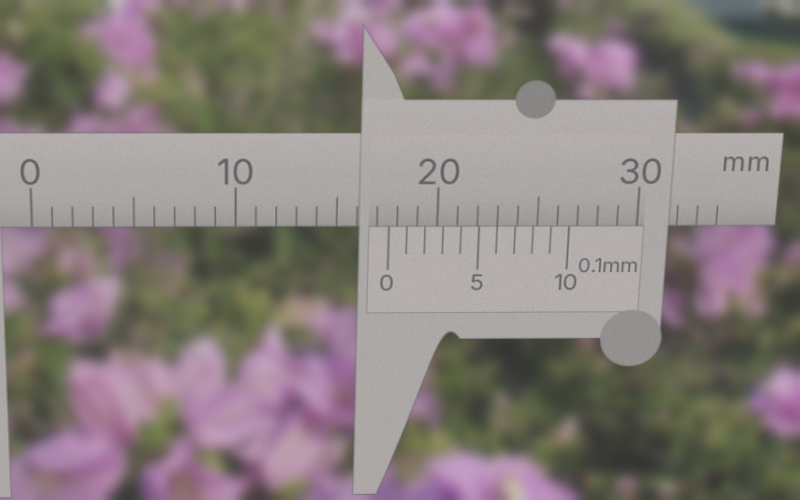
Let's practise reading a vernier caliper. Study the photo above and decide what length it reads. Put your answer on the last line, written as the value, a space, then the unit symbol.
17.6 mm
